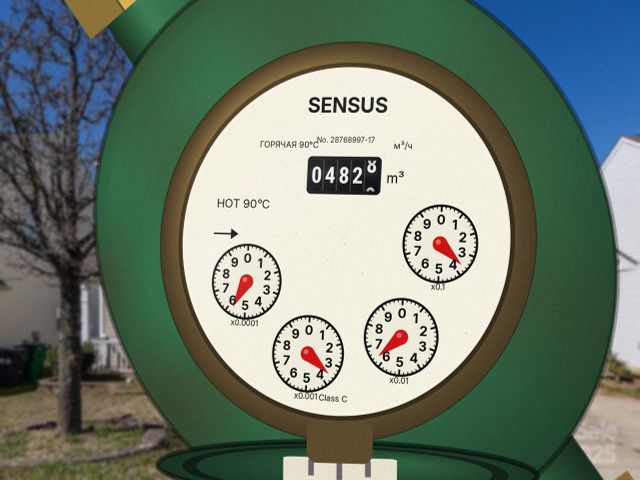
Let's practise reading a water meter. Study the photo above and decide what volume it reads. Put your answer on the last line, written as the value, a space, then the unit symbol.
4828.3635 m³
